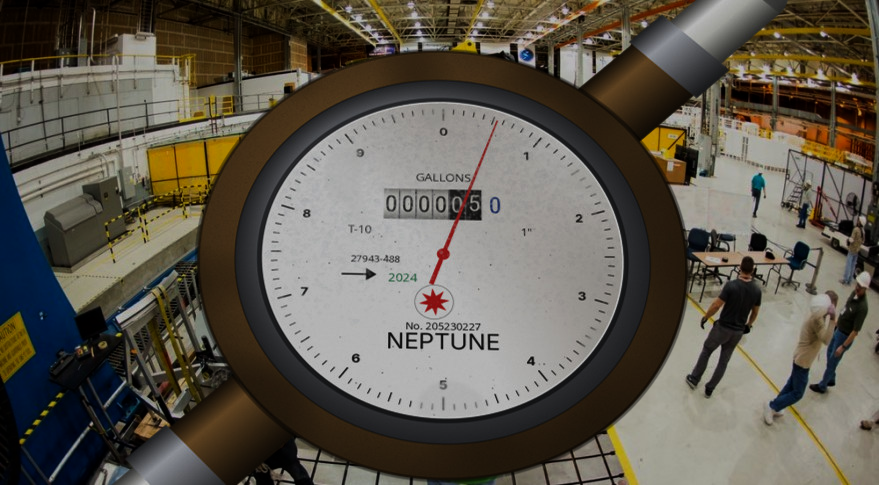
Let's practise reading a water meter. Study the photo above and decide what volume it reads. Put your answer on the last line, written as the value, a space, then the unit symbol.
50.5 gal
